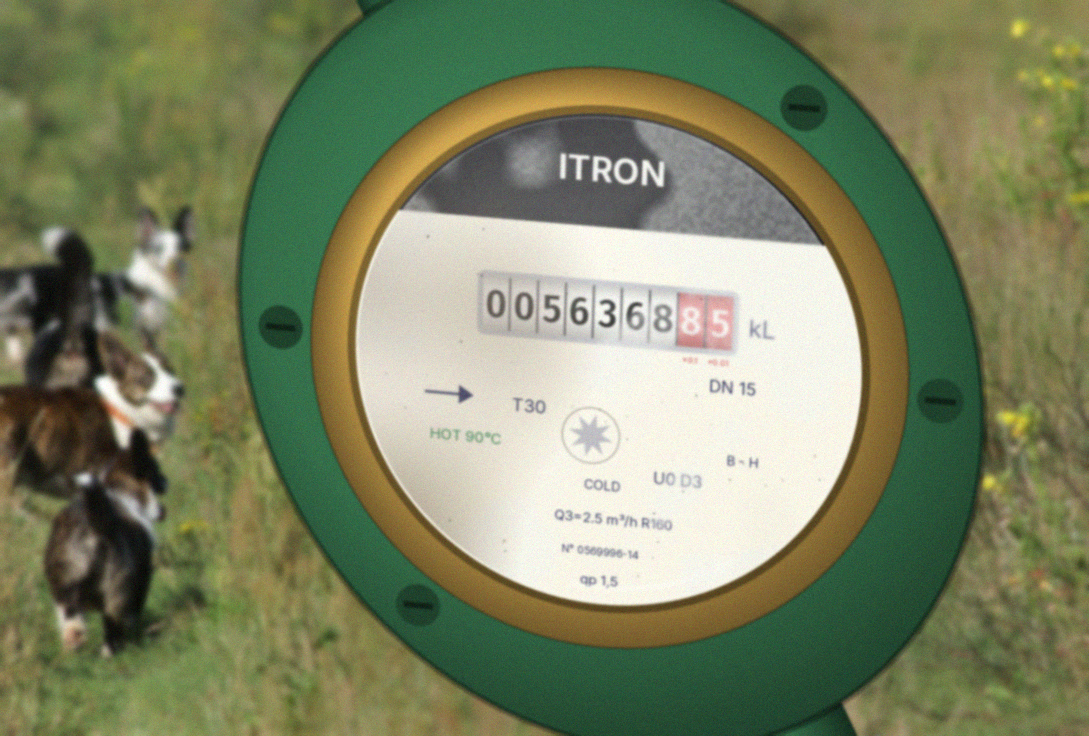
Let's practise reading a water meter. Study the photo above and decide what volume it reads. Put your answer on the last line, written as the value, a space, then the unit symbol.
56368.85 kL
